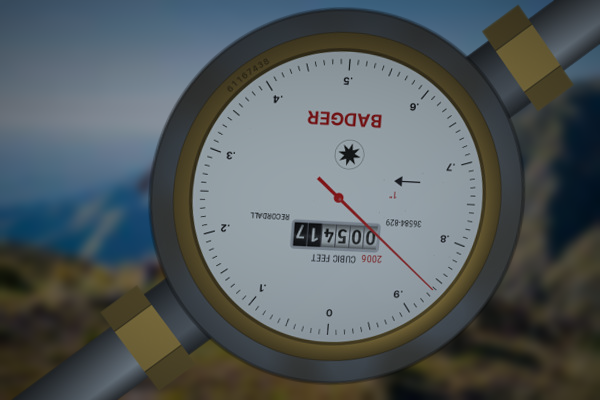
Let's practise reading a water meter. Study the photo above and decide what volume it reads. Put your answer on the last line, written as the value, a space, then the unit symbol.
5416.86 ft³
